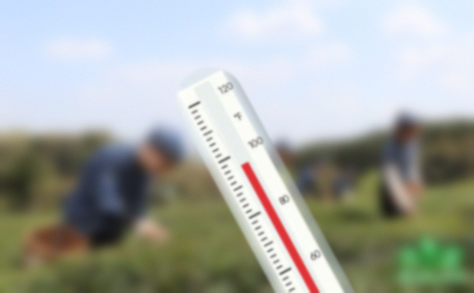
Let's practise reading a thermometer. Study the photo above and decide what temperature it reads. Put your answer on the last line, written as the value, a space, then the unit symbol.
96 °F
